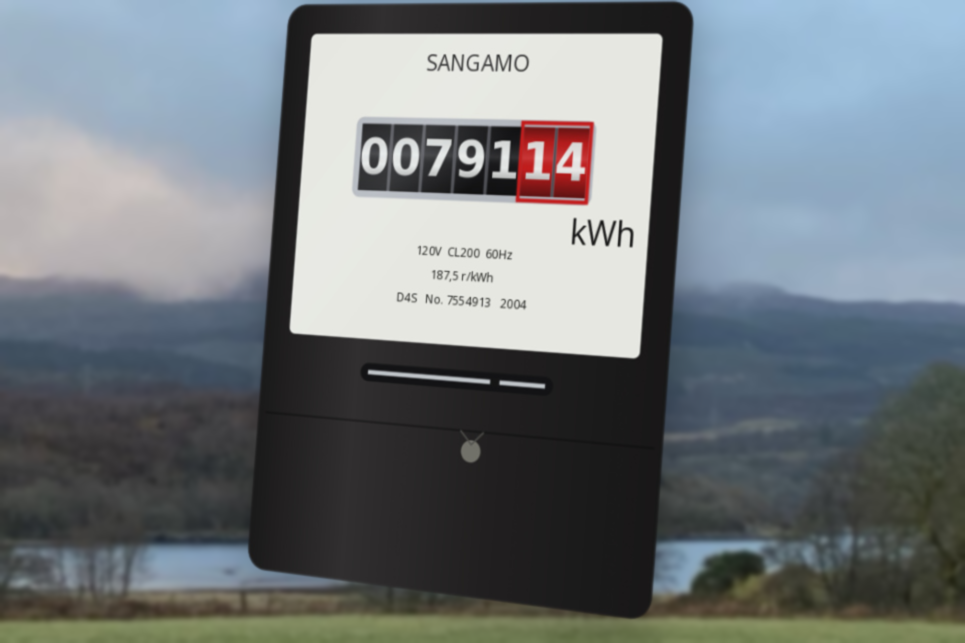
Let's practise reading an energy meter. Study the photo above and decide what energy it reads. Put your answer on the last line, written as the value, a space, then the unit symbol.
791.14 kWh
